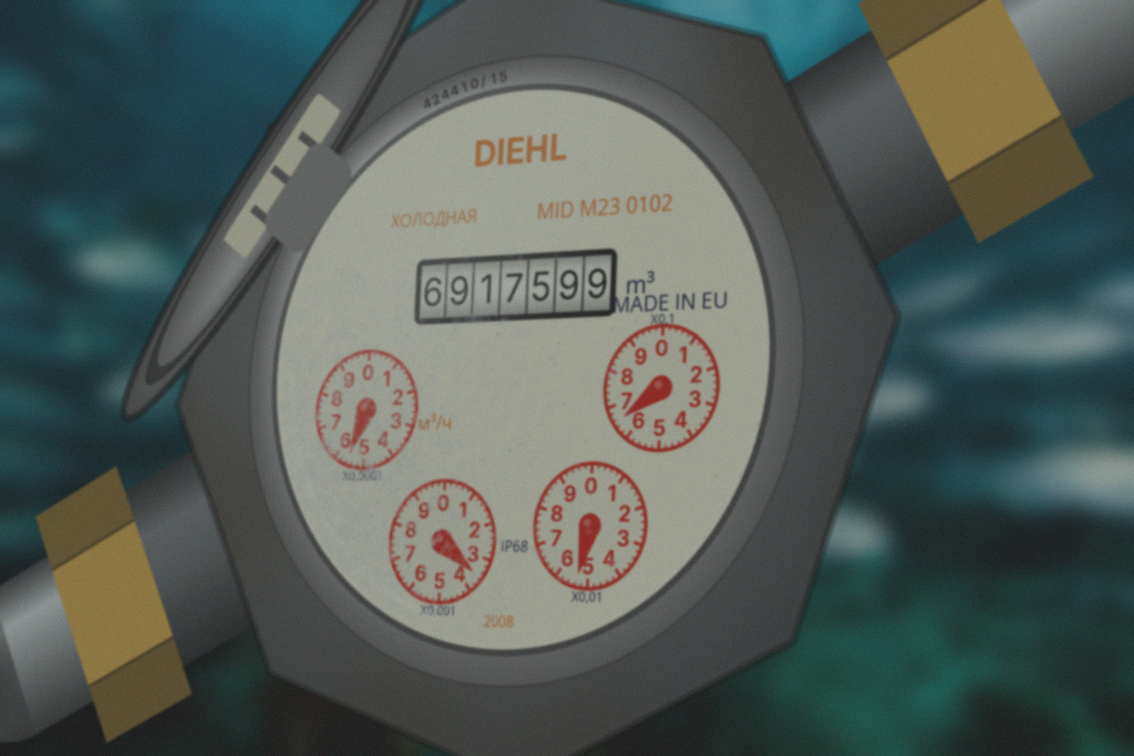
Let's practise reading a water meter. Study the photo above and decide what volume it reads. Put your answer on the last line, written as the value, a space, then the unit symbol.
6917599.6535 m³
